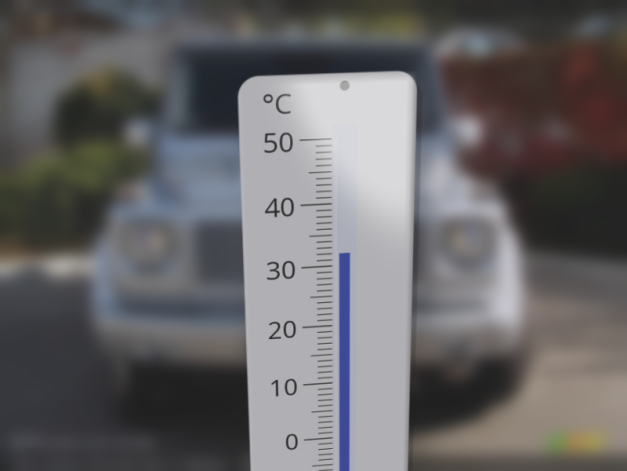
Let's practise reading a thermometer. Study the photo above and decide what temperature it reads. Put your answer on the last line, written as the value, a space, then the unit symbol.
32 °C
